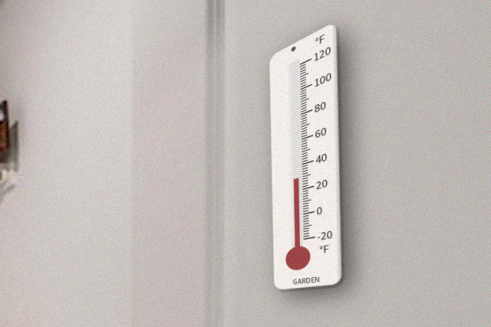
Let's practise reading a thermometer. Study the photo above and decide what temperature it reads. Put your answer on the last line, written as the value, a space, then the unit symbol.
30 °F
